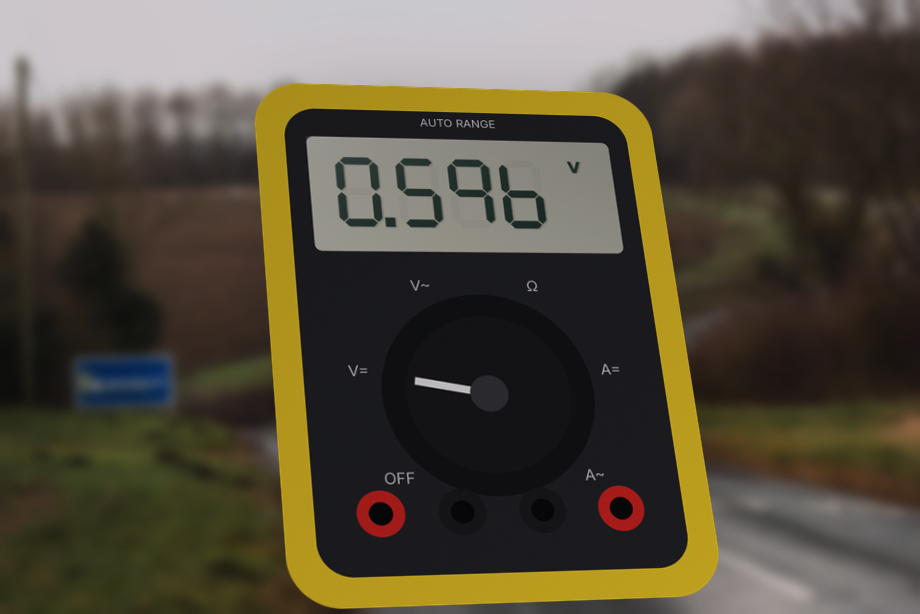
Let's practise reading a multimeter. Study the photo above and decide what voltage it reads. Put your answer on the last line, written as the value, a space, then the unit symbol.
0.596 V
